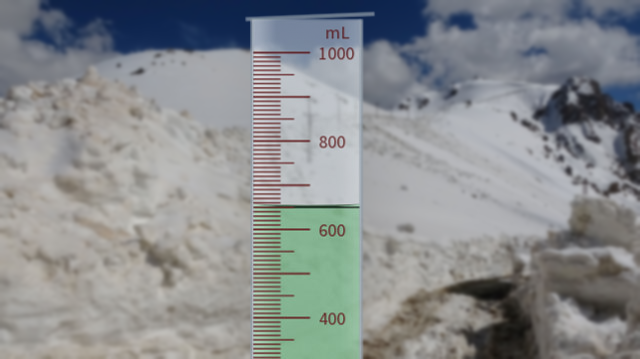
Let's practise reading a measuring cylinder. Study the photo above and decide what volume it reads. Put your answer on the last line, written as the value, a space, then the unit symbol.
650 mL
